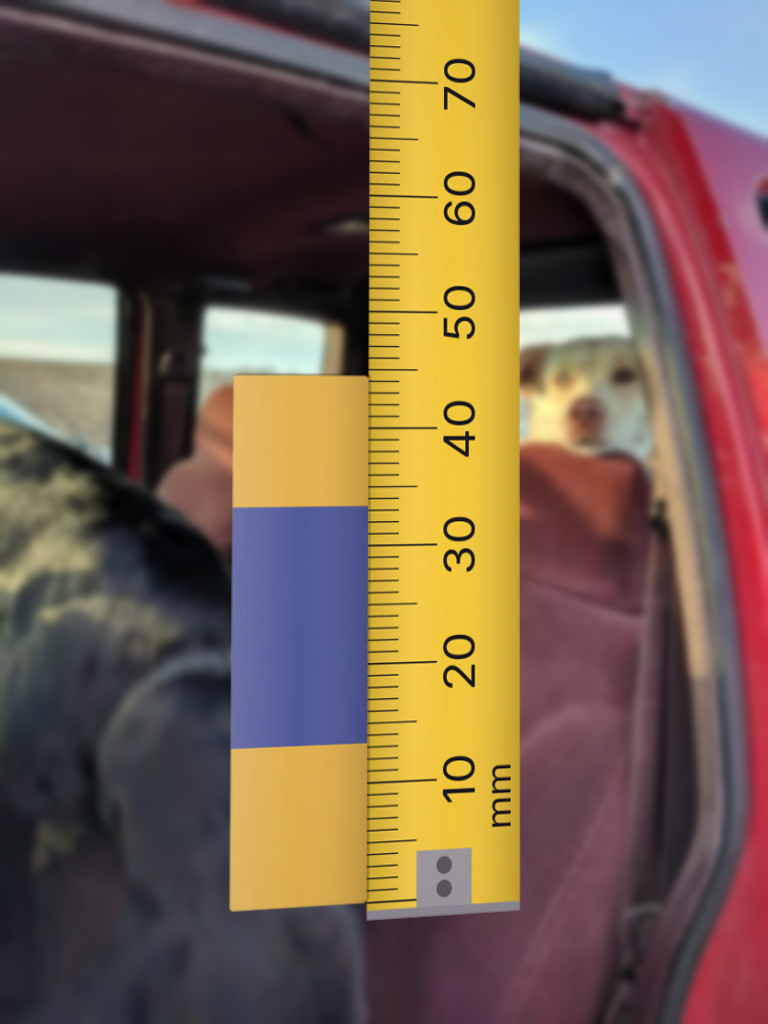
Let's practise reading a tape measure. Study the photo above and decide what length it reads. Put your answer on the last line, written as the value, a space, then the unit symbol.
44.5 mm
